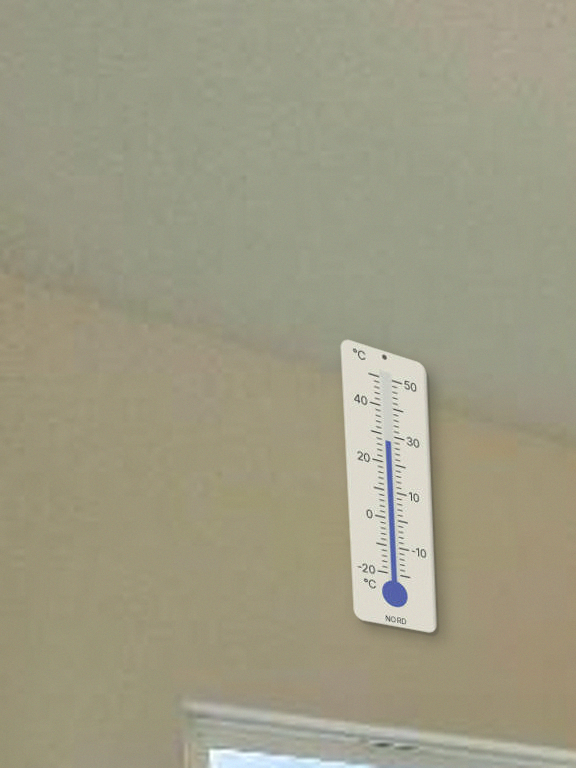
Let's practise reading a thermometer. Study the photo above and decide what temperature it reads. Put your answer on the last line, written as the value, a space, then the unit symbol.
28 °C
